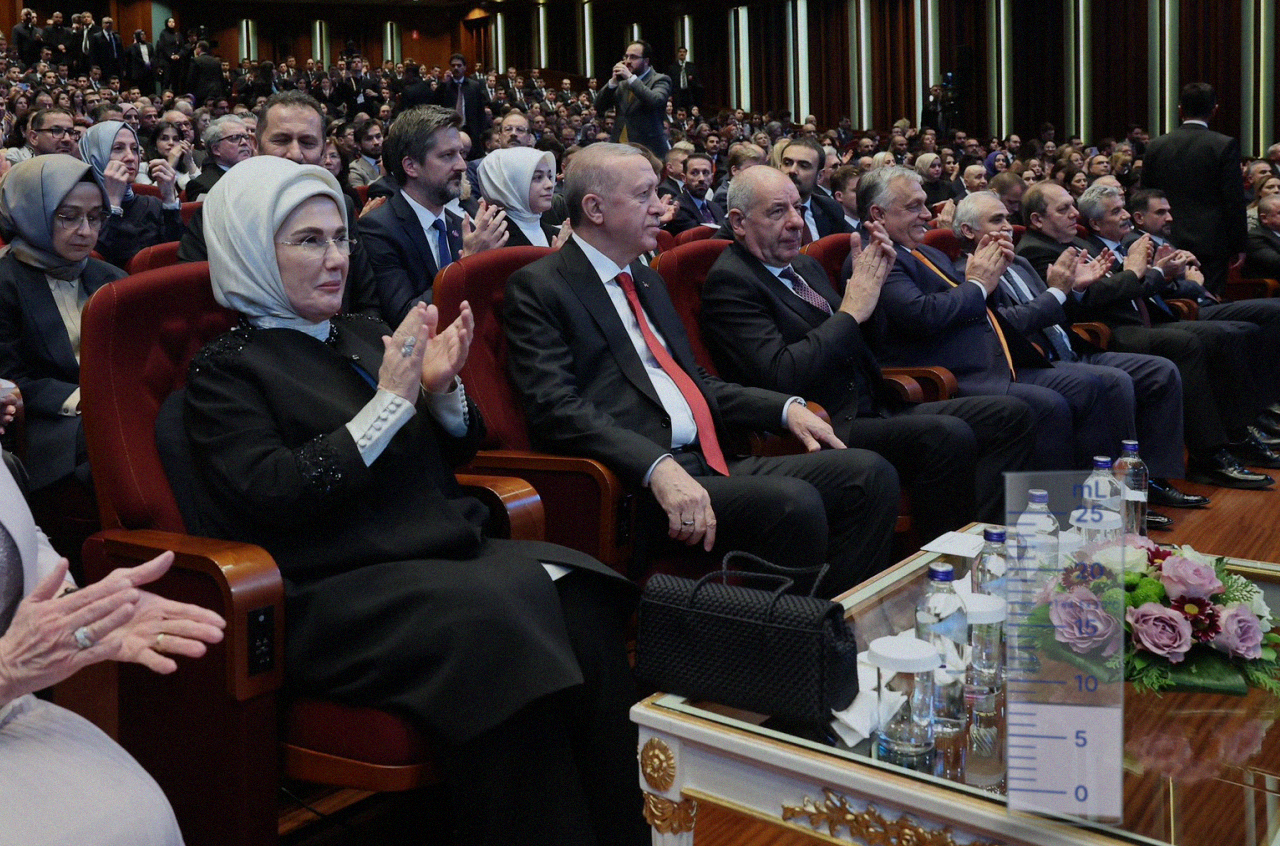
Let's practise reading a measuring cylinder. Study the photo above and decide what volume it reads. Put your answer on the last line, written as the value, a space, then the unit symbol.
8 mL
